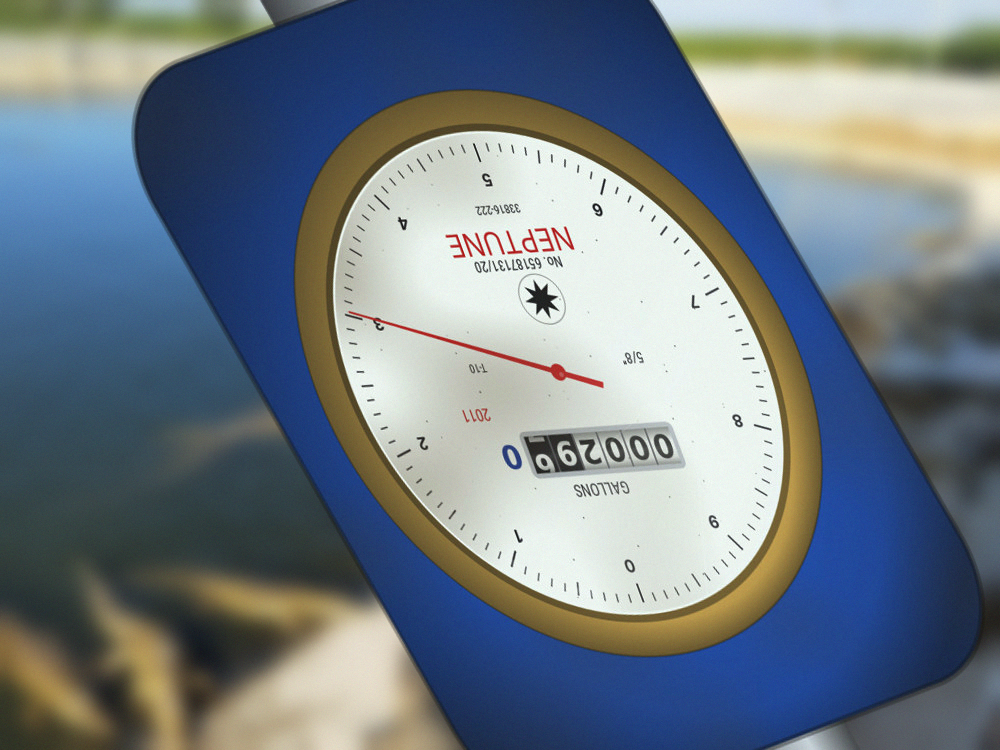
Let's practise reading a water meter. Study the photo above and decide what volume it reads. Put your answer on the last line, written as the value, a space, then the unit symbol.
2963.0 gal
